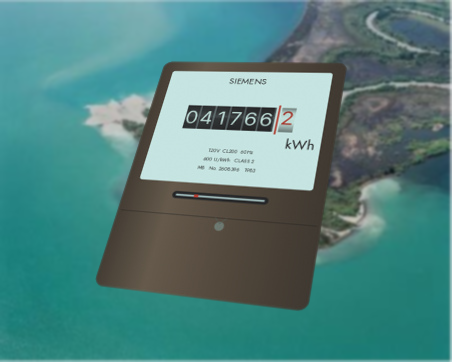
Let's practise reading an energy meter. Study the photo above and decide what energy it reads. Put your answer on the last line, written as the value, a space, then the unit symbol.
41766.2 kWh
